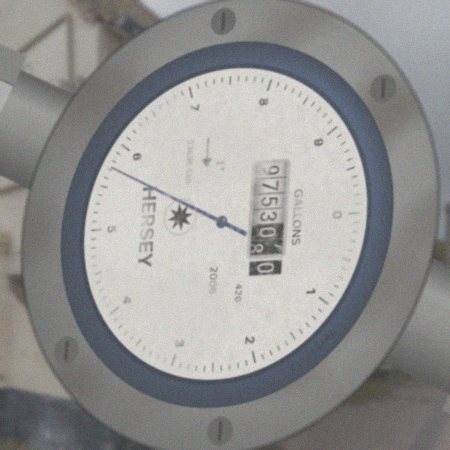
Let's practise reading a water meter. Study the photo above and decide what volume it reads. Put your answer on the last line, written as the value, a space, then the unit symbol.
9753075.7 gal
